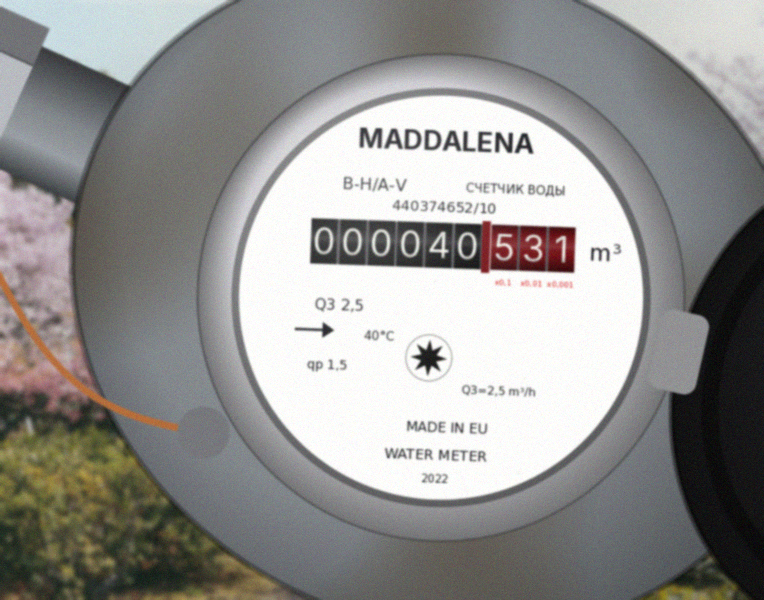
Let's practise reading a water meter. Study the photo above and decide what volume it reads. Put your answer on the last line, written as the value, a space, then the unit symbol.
40.531 m³
